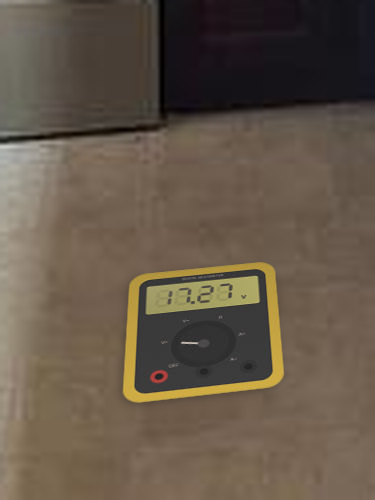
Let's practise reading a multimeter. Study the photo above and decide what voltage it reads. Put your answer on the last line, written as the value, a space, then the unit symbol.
17.27 V
